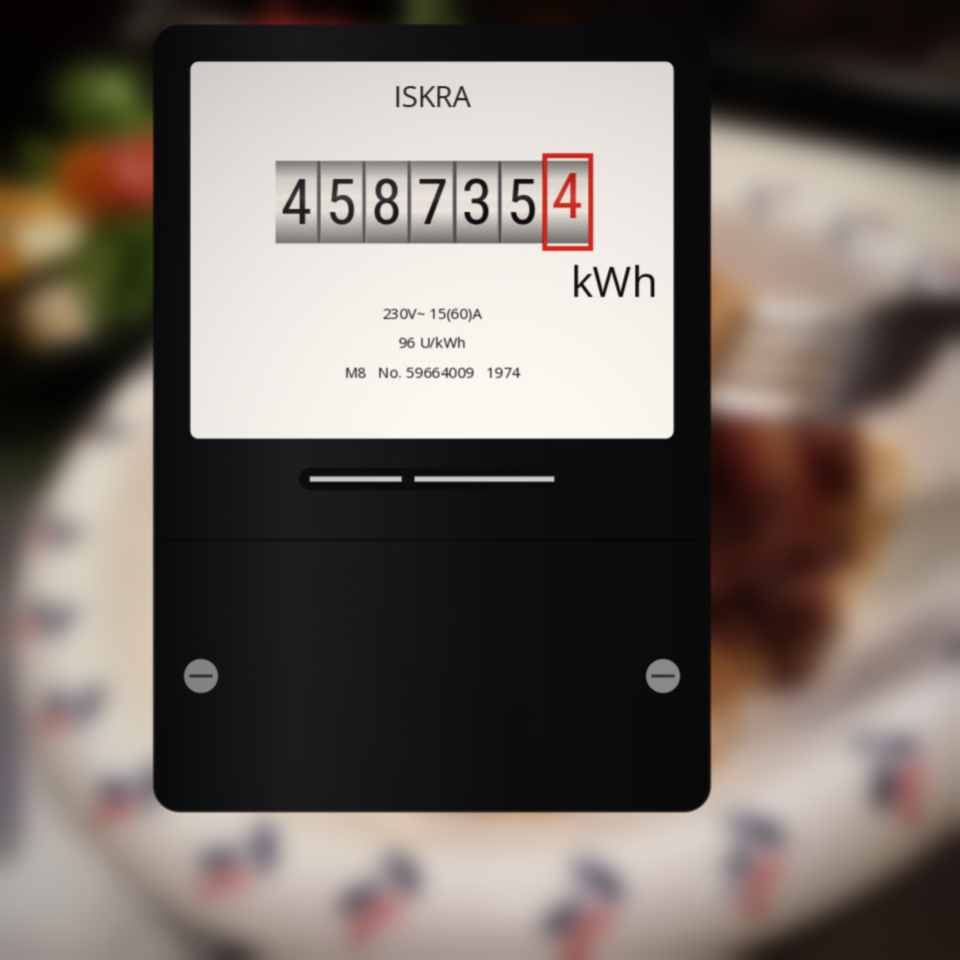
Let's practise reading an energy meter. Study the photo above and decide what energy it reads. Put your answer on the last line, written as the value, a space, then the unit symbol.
458735.4 kWh
